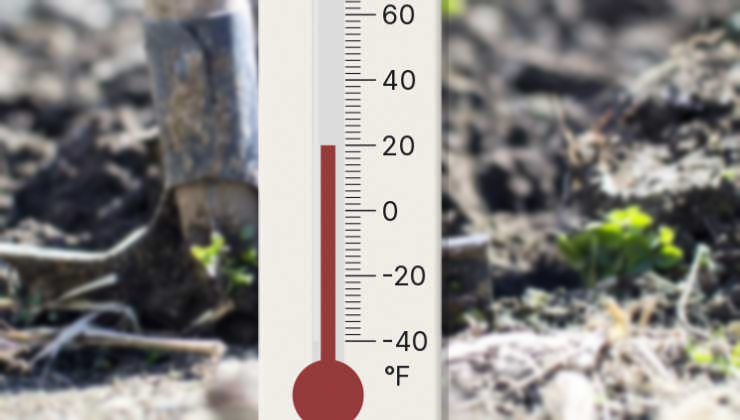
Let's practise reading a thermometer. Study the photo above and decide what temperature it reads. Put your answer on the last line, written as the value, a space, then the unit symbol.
20 °F
